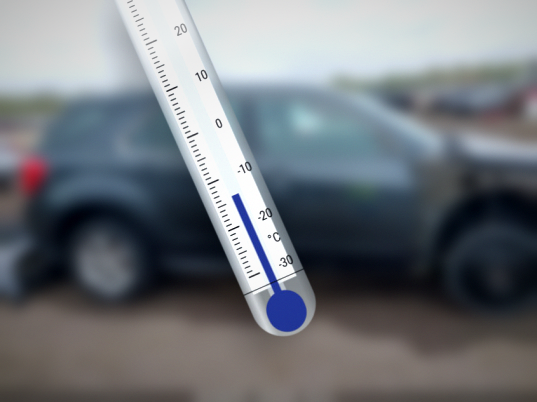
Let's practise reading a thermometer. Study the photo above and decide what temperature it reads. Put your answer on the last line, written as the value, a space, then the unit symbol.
-14 °C
